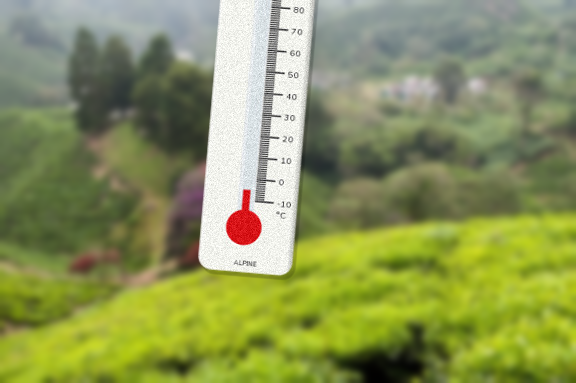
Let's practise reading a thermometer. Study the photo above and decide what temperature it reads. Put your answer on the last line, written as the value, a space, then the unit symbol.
-5 °C
